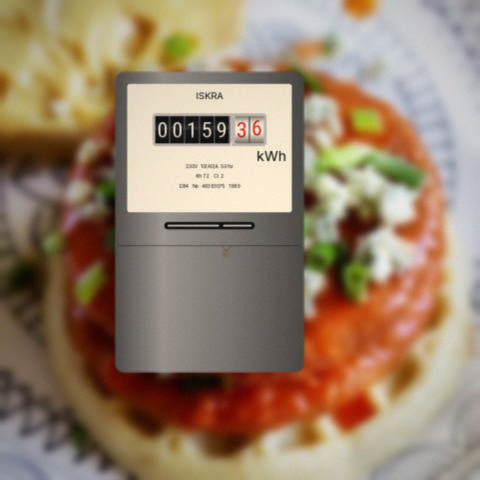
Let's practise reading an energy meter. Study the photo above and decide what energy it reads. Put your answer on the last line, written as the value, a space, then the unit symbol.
159.36 kWh
